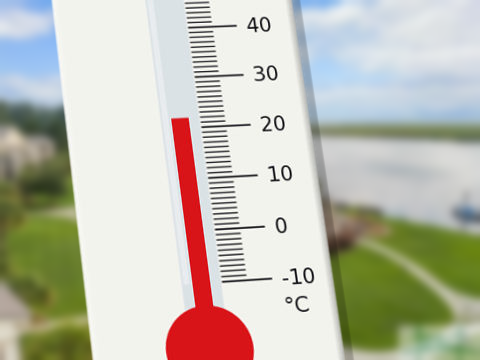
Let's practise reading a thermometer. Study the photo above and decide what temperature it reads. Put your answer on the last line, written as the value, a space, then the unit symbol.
22 °C
